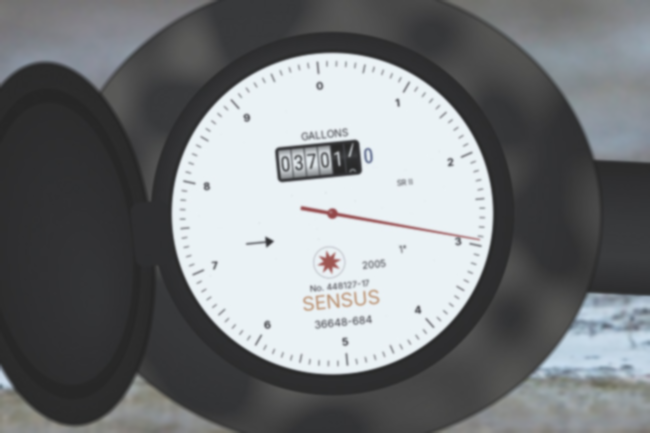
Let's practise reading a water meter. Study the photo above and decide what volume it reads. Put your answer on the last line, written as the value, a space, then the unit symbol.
370172.9 gal
